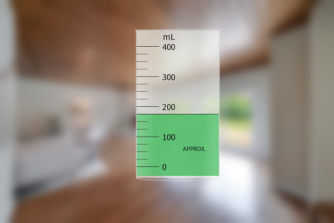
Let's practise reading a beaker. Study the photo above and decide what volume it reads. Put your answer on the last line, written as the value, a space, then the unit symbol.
175 mL
